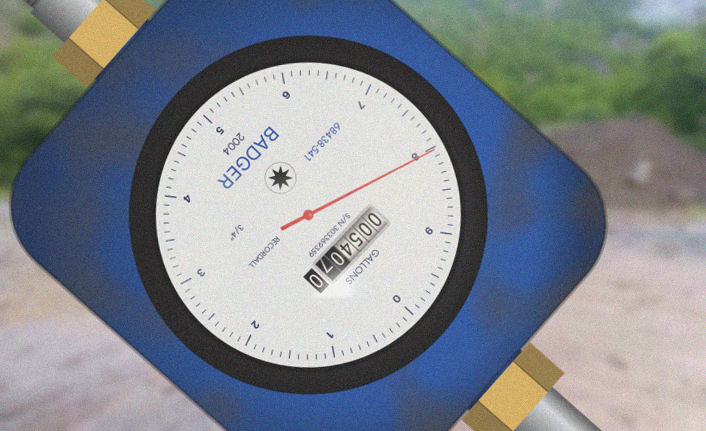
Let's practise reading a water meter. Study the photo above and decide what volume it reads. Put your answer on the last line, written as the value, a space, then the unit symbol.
54068.0 gal
